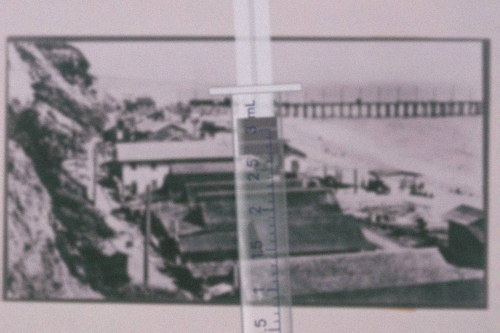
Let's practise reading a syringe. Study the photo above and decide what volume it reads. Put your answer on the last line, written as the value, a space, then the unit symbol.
2.7 mL
